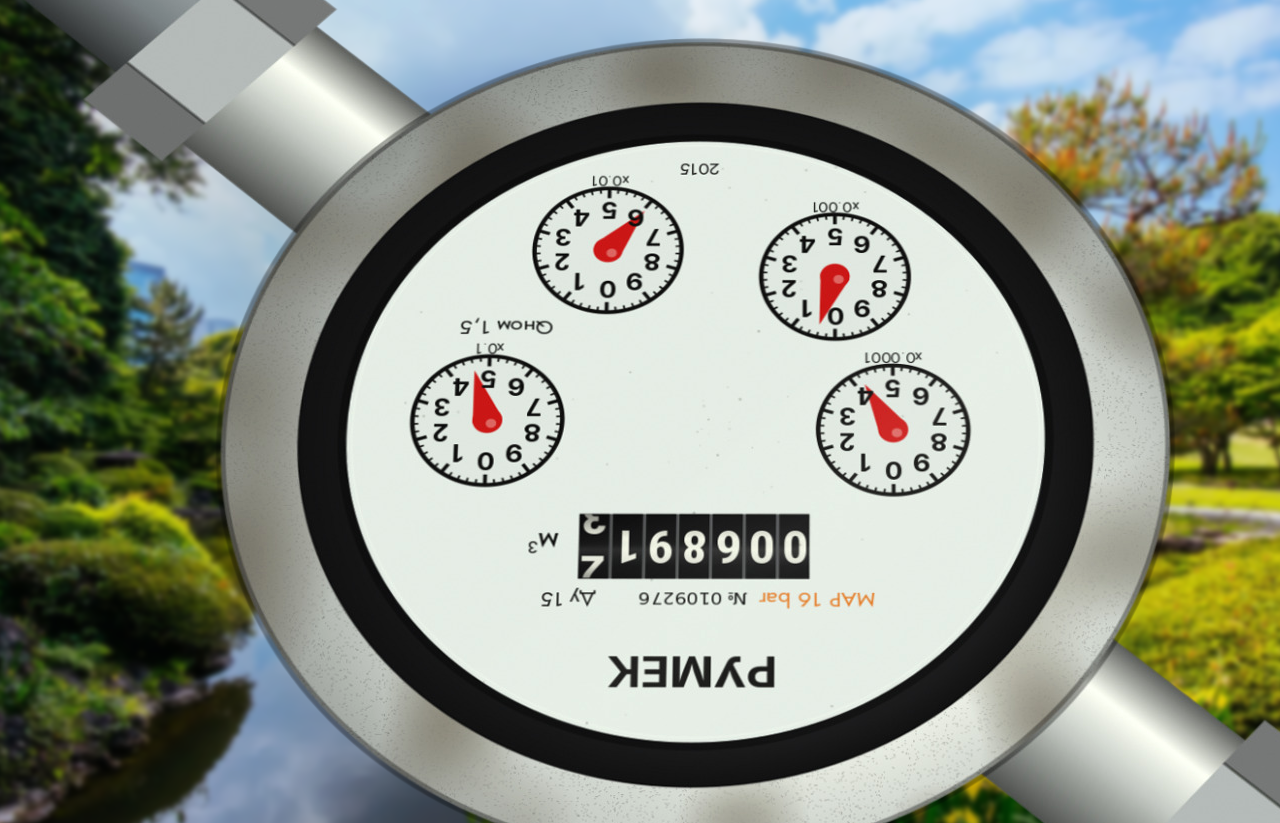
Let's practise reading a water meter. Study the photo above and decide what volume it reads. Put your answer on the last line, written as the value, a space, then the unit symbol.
68912.4604 m³
